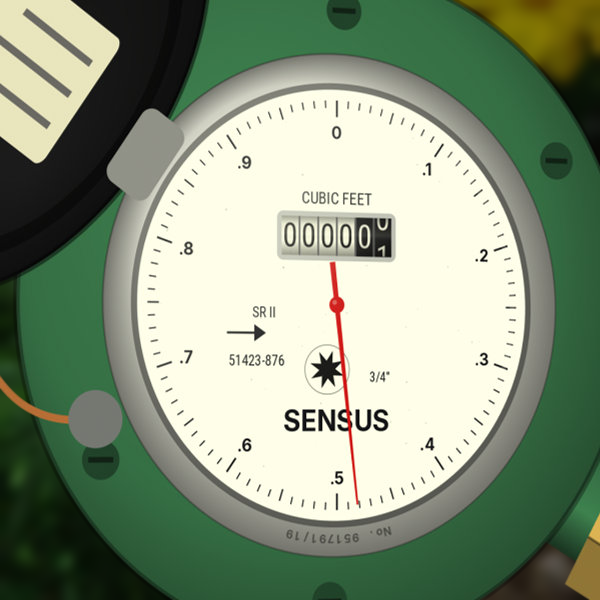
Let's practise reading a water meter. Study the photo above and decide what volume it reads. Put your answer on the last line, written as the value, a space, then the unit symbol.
0.48 ft³
